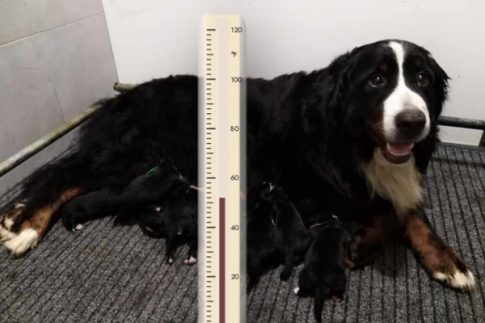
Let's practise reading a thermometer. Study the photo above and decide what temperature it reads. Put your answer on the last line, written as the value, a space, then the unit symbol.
52 °F
